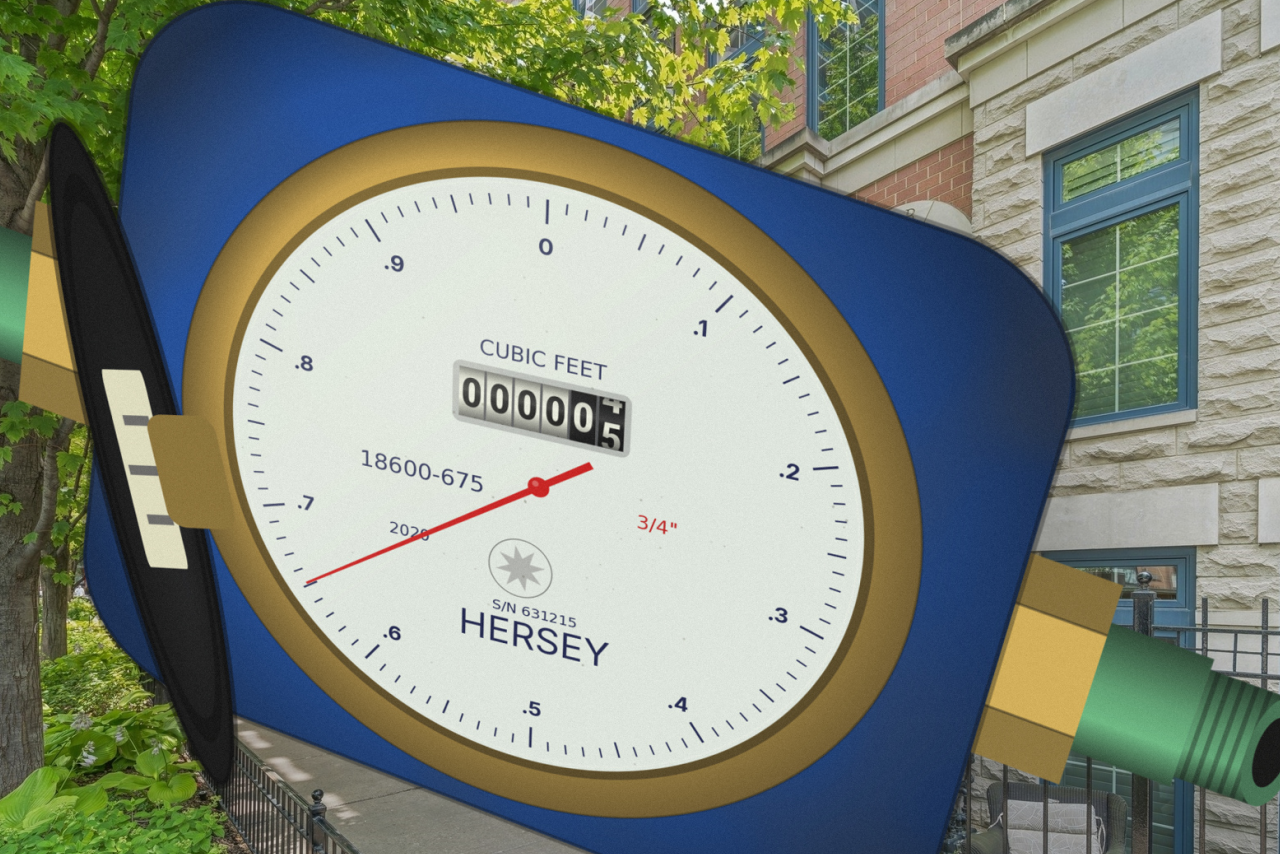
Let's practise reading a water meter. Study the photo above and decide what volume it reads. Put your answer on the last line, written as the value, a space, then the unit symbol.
4.65 ft³
